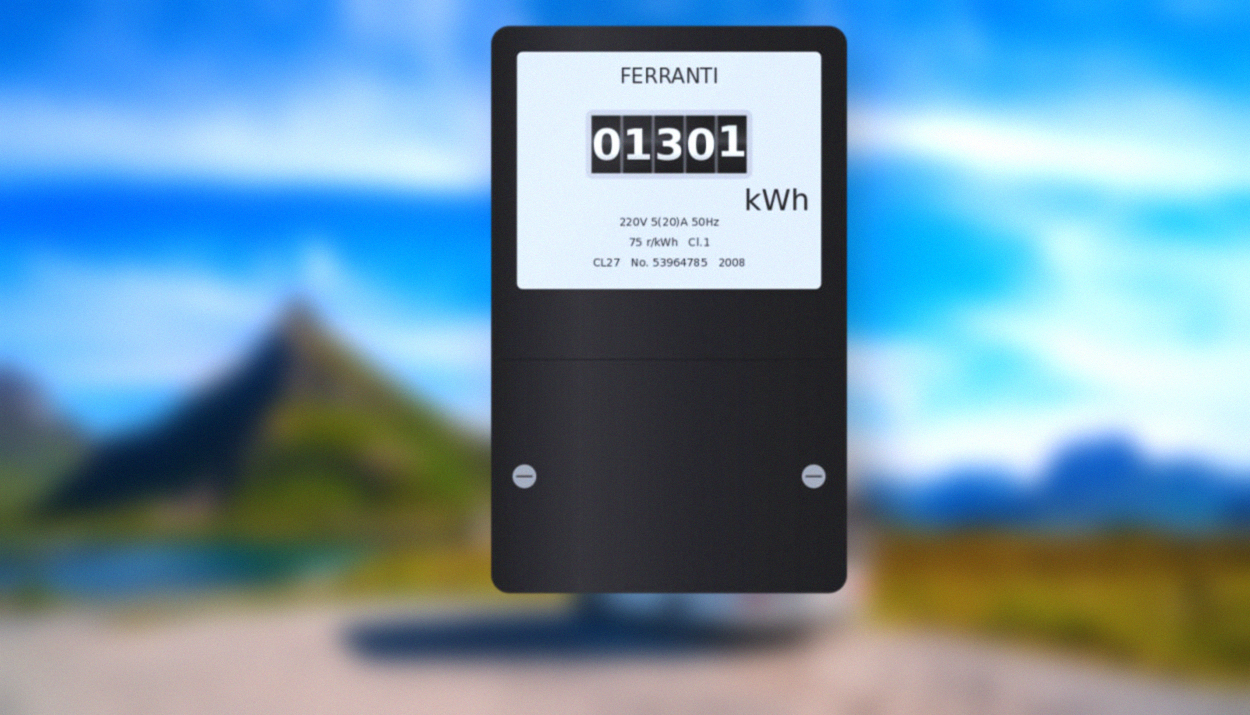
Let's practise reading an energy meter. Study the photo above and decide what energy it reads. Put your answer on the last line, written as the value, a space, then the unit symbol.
1301 kWh
